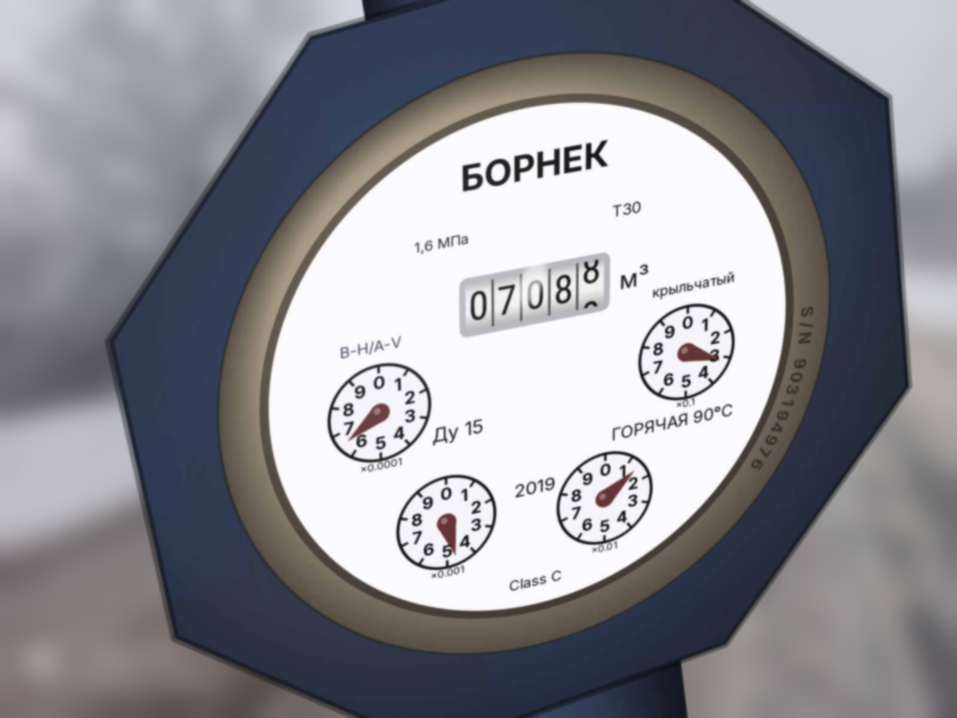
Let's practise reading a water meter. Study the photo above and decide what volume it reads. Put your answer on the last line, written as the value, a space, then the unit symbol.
7088.3146 m³
